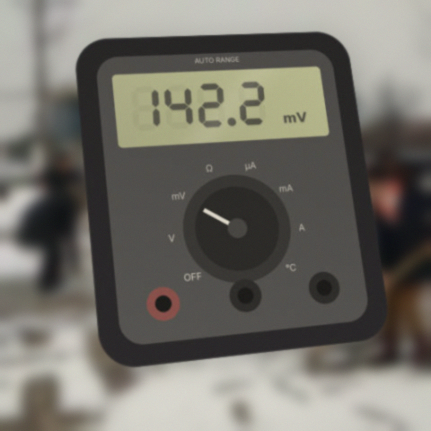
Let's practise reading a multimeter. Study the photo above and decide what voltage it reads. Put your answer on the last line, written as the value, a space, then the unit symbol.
142.2 mV
